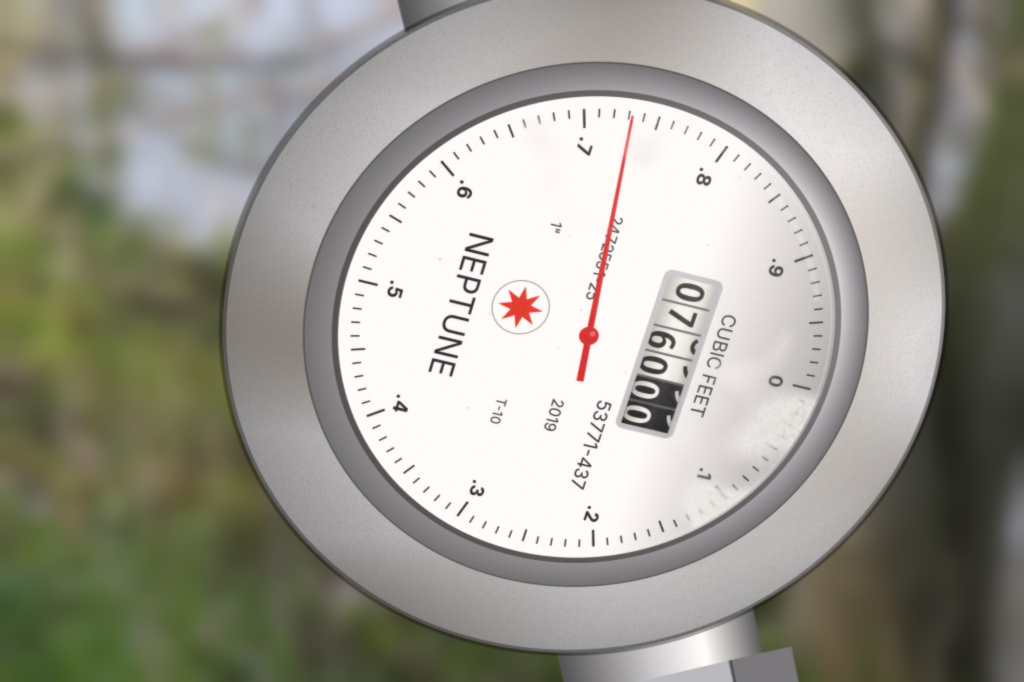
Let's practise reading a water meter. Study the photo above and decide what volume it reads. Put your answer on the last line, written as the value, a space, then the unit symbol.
75999.73 ft³
